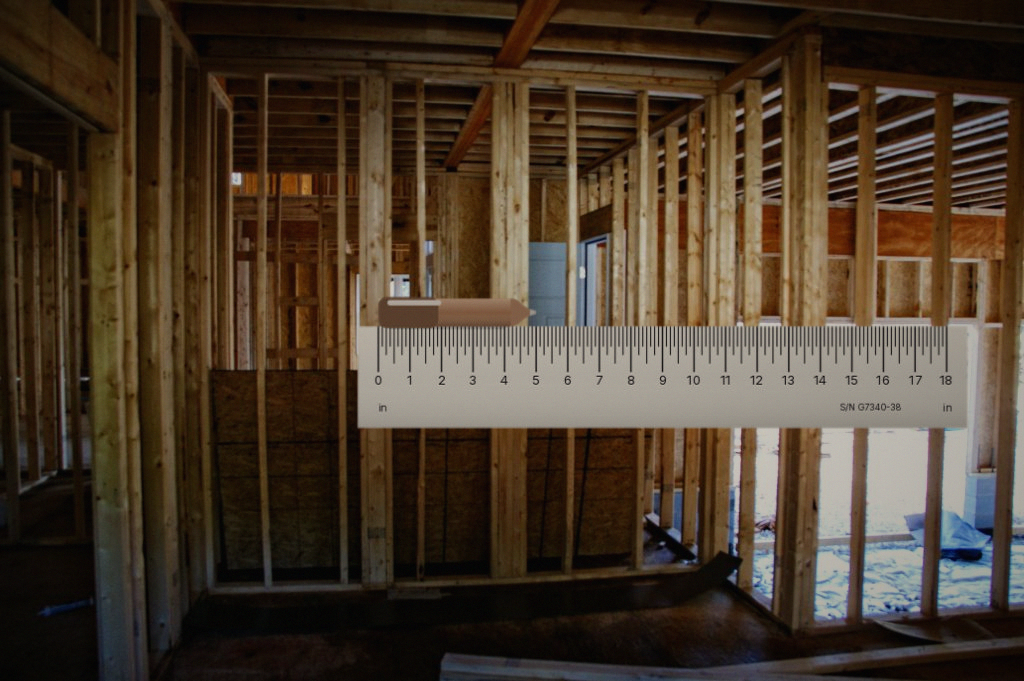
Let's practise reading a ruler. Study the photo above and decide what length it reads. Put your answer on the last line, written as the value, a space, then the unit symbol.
5 in
